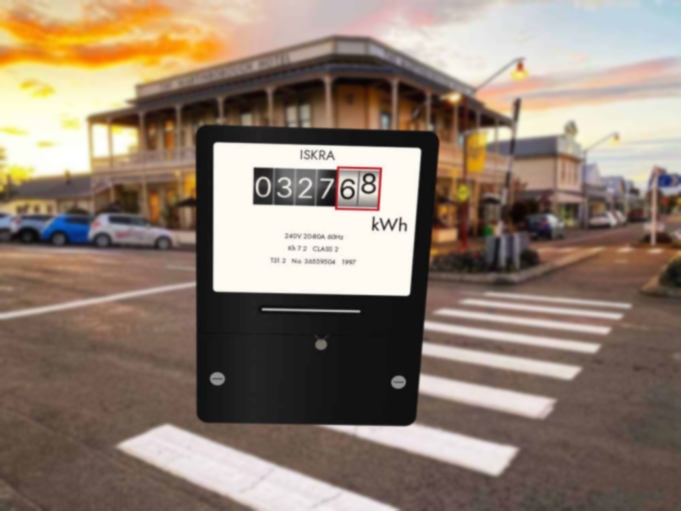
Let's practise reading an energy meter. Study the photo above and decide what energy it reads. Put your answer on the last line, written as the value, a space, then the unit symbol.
327.68 kWh
